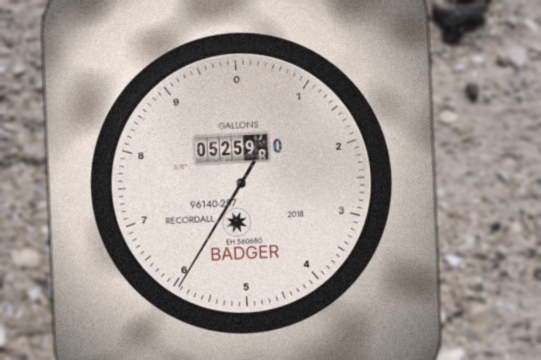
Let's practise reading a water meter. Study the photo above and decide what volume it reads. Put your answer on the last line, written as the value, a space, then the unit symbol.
525975.9 gal
